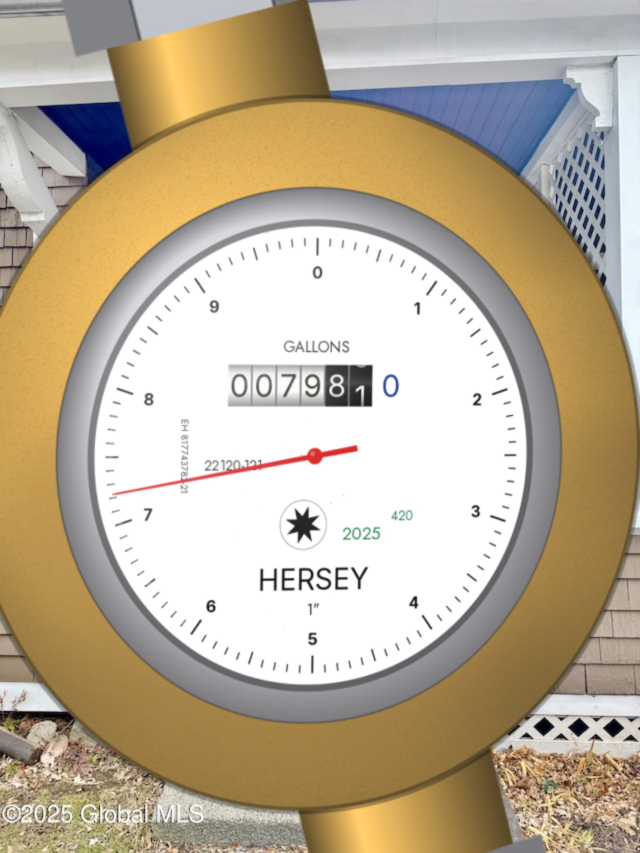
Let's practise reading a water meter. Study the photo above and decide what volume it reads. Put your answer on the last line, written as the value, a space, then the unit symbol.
79807.2 gal
